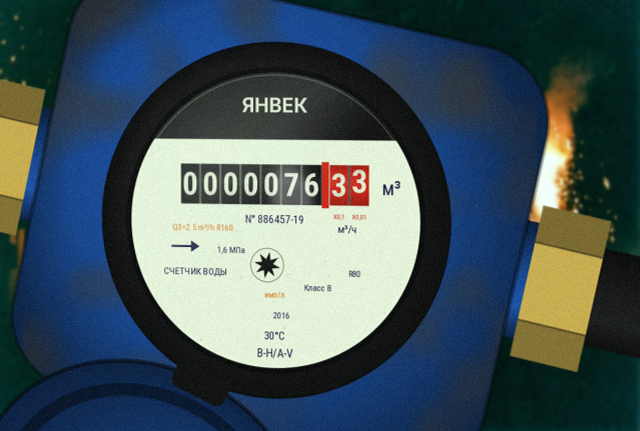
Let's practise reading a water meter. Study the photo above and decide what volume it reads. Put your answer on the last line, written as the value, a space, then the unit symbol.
76.33 m³
